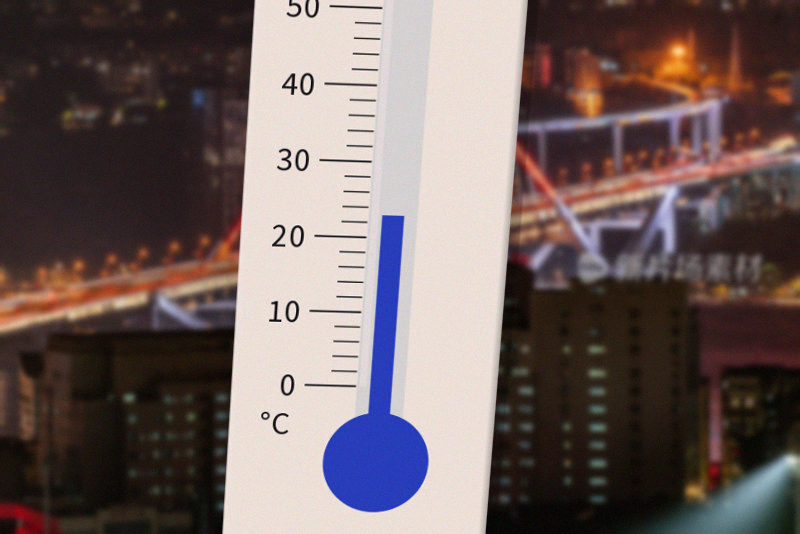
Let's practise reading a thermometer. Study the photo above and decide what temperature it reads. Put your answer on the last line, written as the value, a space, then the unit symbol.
23 °C
